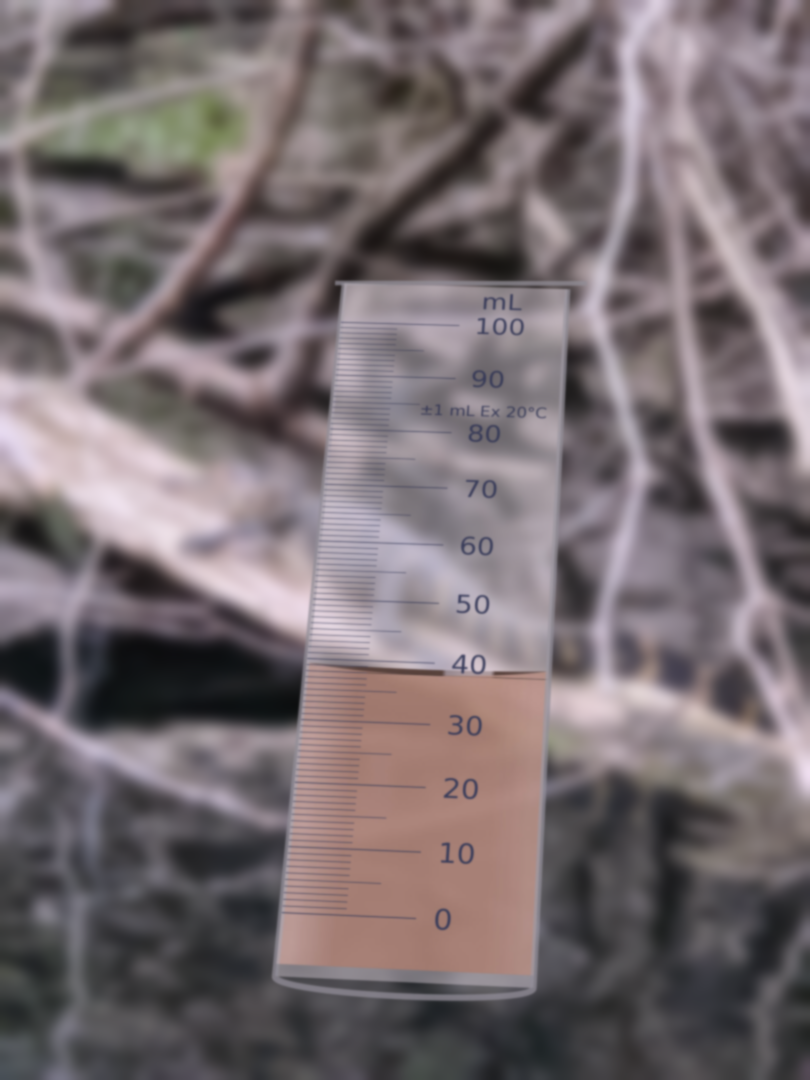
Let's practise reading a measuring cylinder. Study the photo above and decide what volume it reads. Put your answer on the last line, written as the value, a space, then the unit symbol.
38 mL
